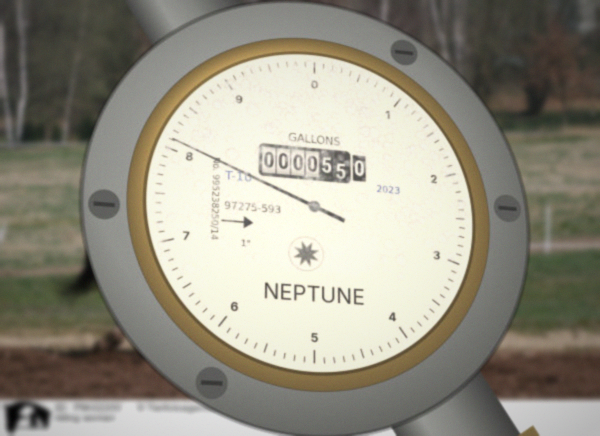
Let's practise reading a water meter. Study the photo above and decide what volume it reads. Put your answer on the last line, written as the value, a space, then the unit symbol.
548.1 gal
